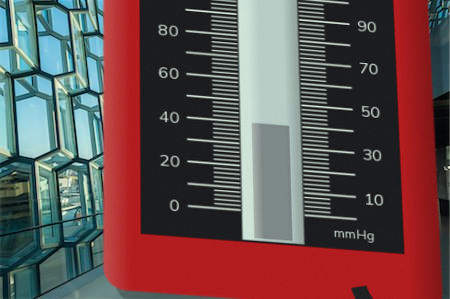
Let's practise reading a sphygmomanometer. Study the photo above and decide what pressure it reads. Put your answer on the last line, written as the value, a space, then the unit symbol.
40 mmHg
